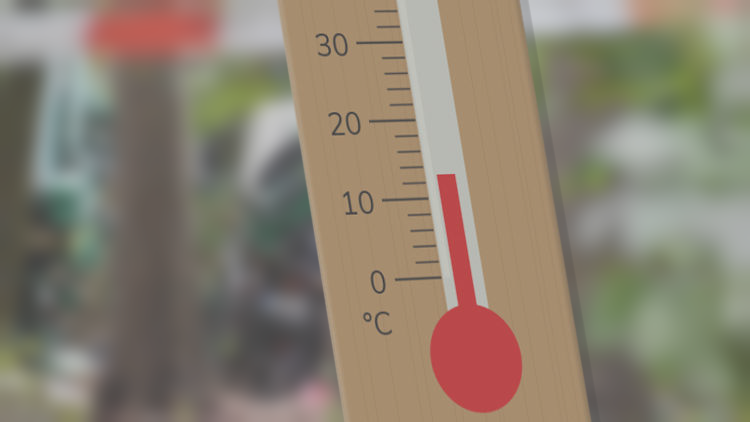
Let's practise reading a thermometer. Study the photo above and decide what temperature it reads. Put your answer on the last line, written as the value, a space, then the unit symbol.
13 °C
